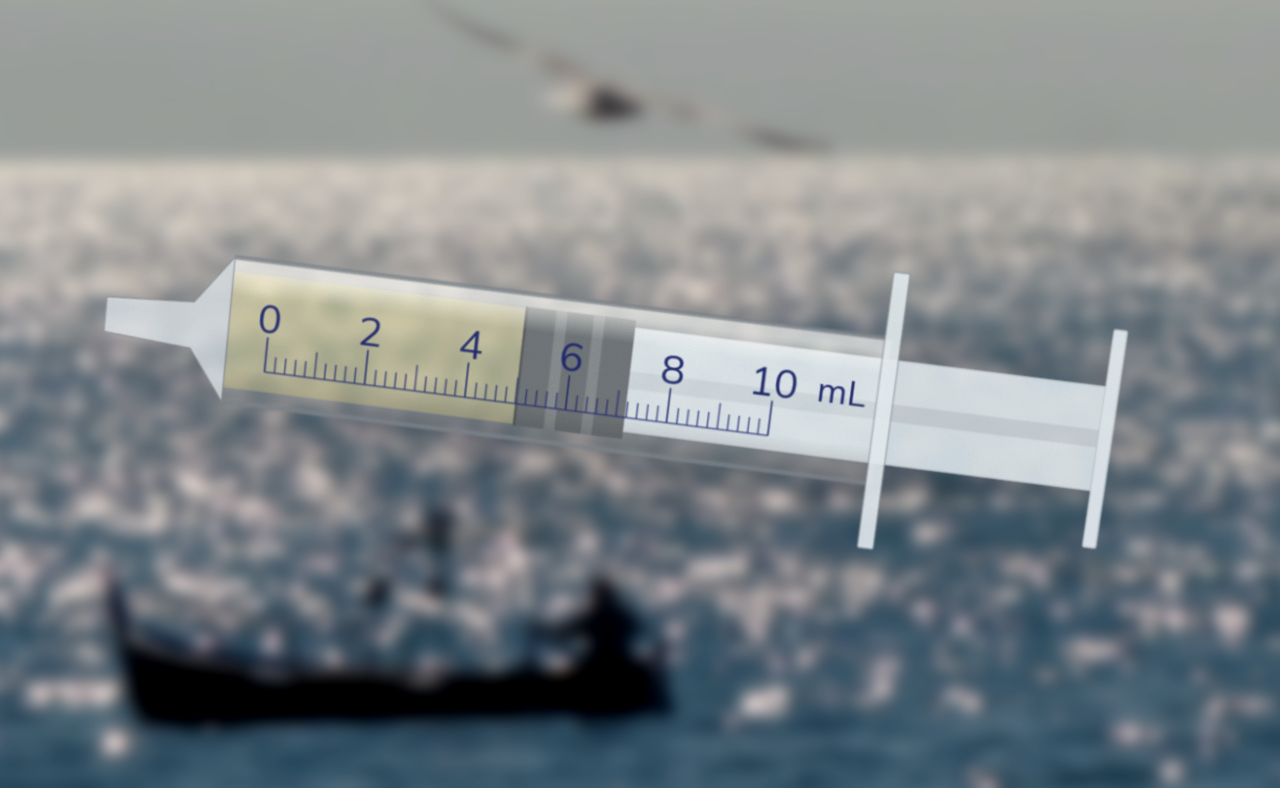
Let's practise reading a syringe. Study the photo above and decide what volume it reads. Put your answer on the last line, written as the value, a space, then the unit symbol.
5 mL
